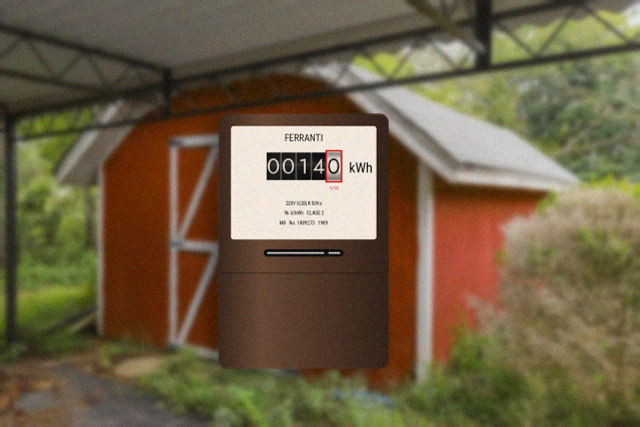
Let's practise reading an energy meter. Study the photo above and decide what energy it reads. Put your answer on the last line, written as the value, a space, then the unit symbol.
14.0 kWh
